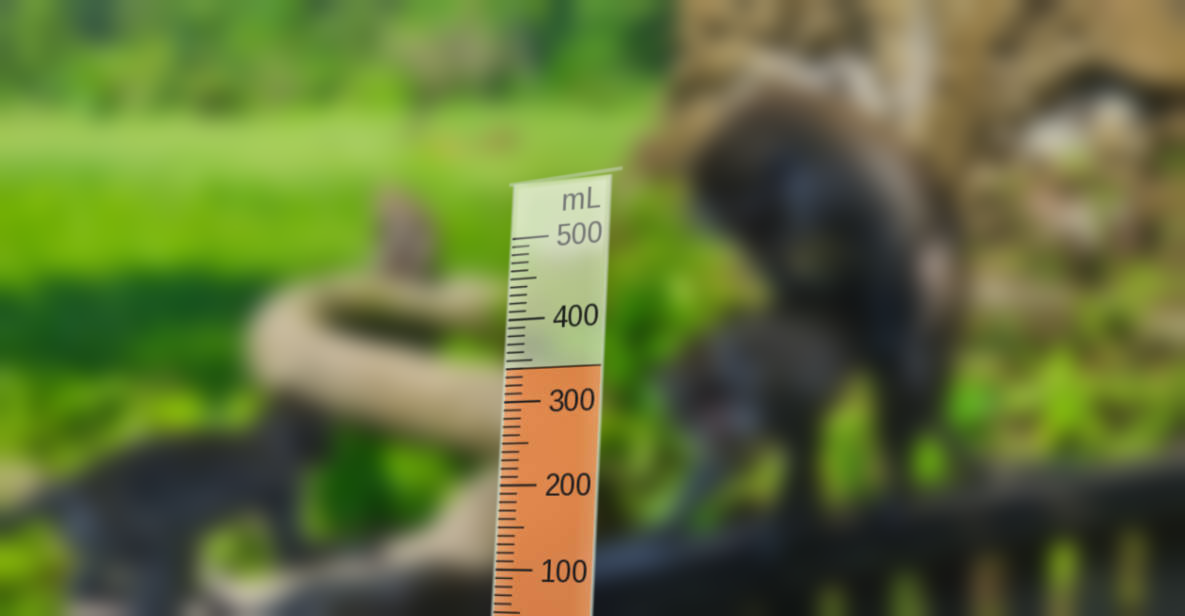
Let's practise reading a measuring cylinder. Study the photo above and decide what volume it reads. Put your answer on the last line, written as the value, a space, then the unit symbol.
340 mL
